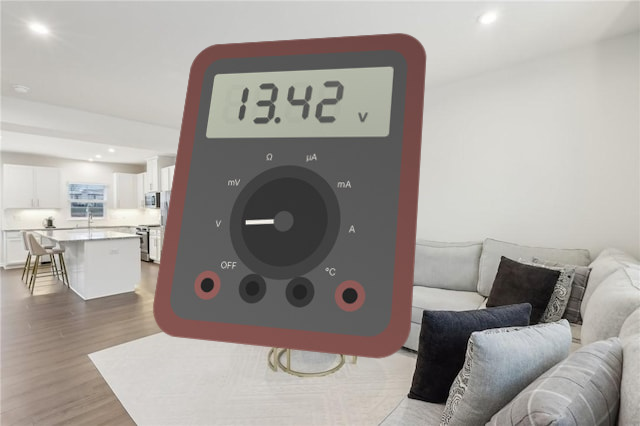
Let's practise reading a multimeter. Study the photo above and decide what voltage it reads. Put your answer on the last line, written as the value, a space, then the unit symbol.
13.42 V
